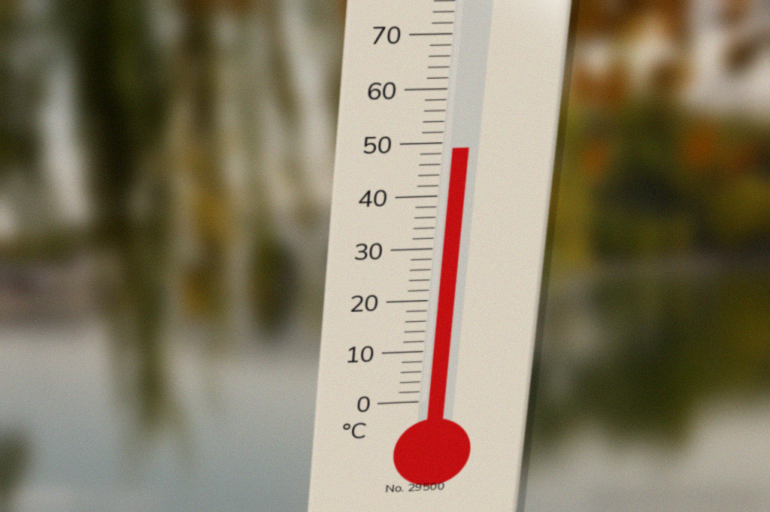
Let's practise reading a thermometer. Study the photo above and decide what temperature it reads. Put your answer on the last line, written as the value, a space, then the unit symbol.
49 °C
